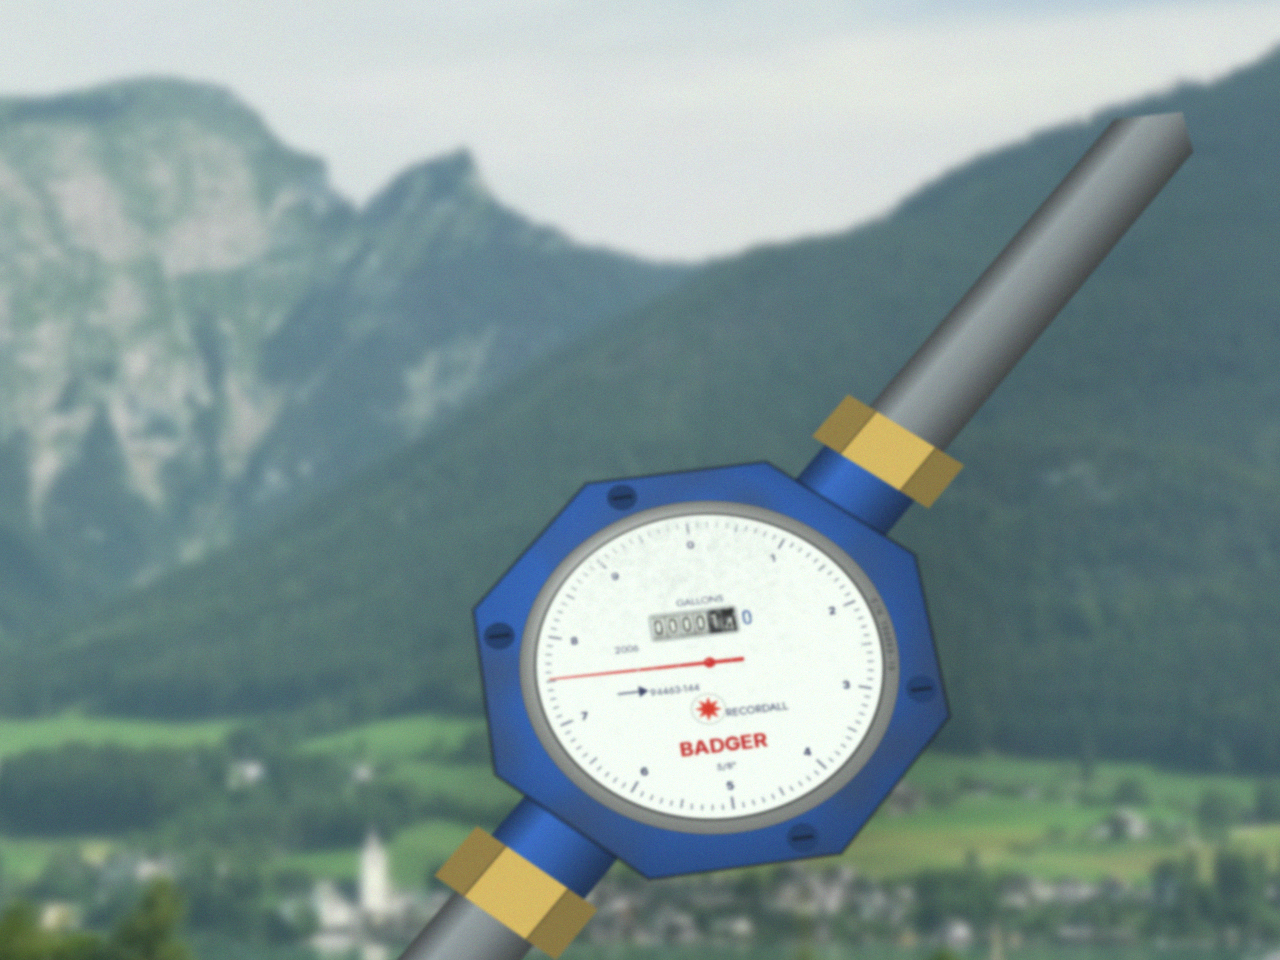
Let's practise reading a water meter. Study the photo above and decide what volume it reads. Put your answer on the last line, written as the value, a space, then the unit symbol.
137.5 gal
